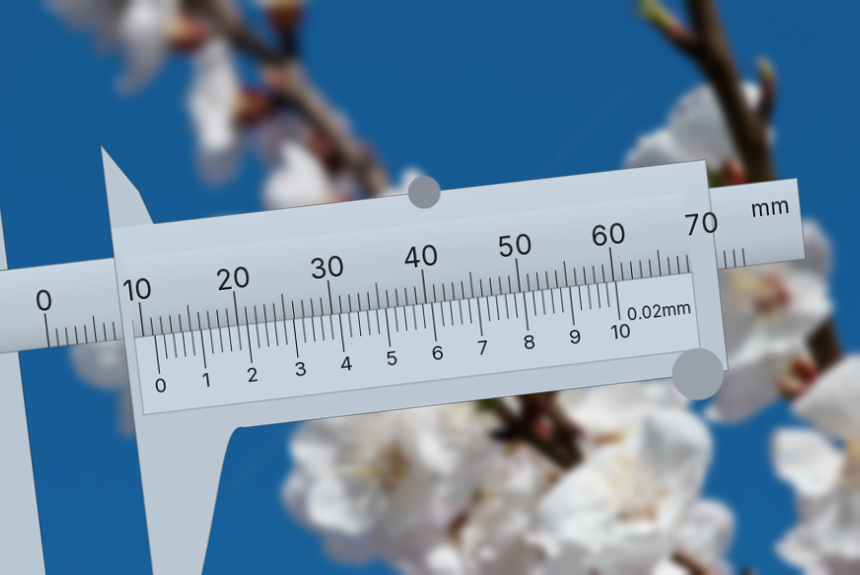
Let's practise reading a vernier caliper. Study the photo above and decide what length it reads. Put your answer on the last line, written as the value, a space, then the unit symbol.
11.2 mm
